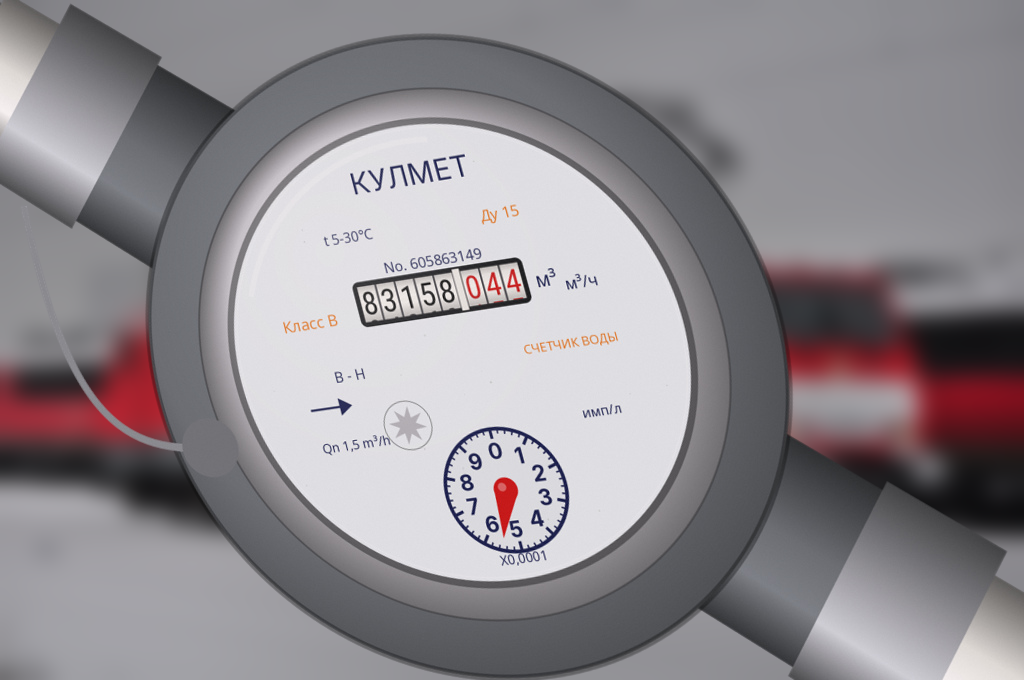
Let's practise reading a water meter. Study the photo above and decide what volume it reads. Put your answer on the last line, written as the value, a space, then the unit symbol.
83158.0445 m³
